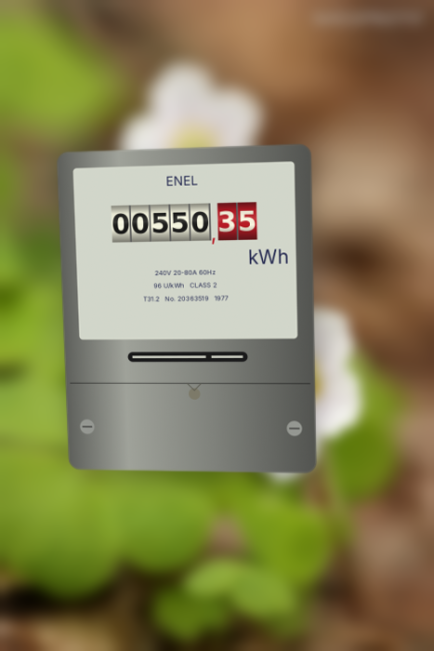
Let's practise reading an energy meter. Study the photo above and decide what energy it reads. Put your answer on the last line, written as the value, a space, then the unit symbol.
550.35 kWh
